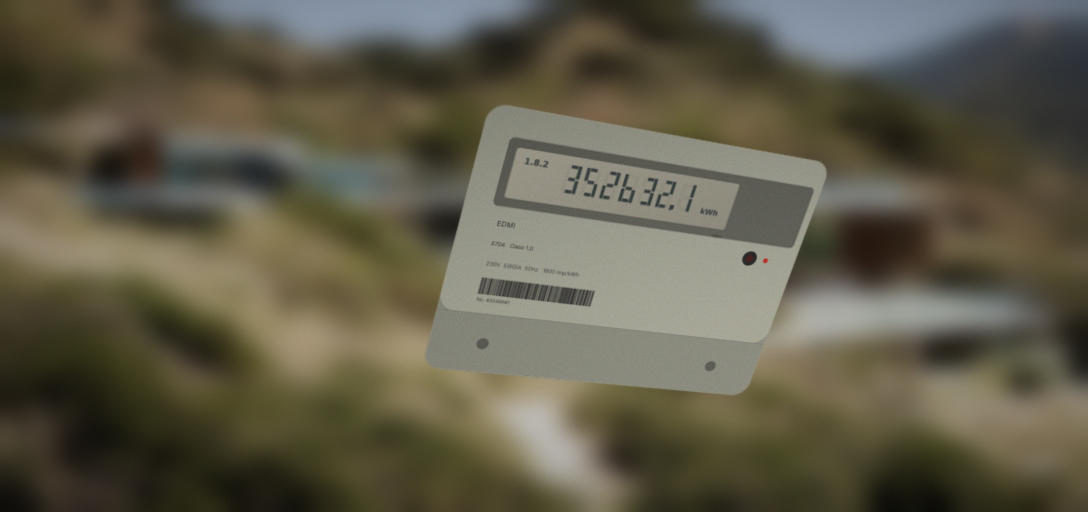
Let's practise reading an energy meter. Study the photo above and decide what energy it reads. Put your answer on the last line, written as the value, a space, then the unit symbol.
352632.1 kWh
